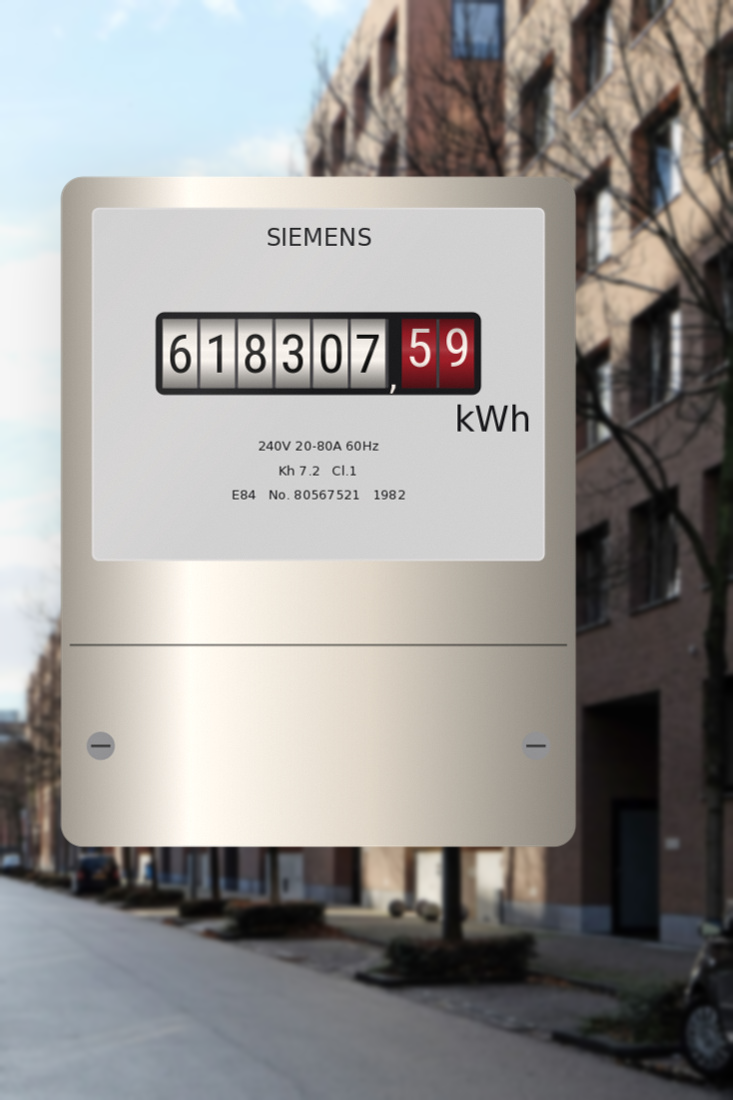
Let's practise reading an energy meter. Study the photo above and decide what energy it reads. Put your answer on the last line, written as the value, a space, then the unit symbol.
618307.59 kWh
